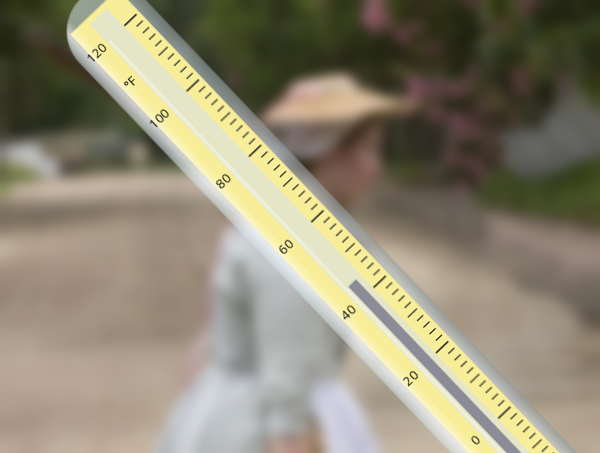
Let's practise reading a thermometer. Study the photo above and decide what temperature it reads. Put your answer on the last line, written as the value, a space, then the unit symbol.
44 °F
